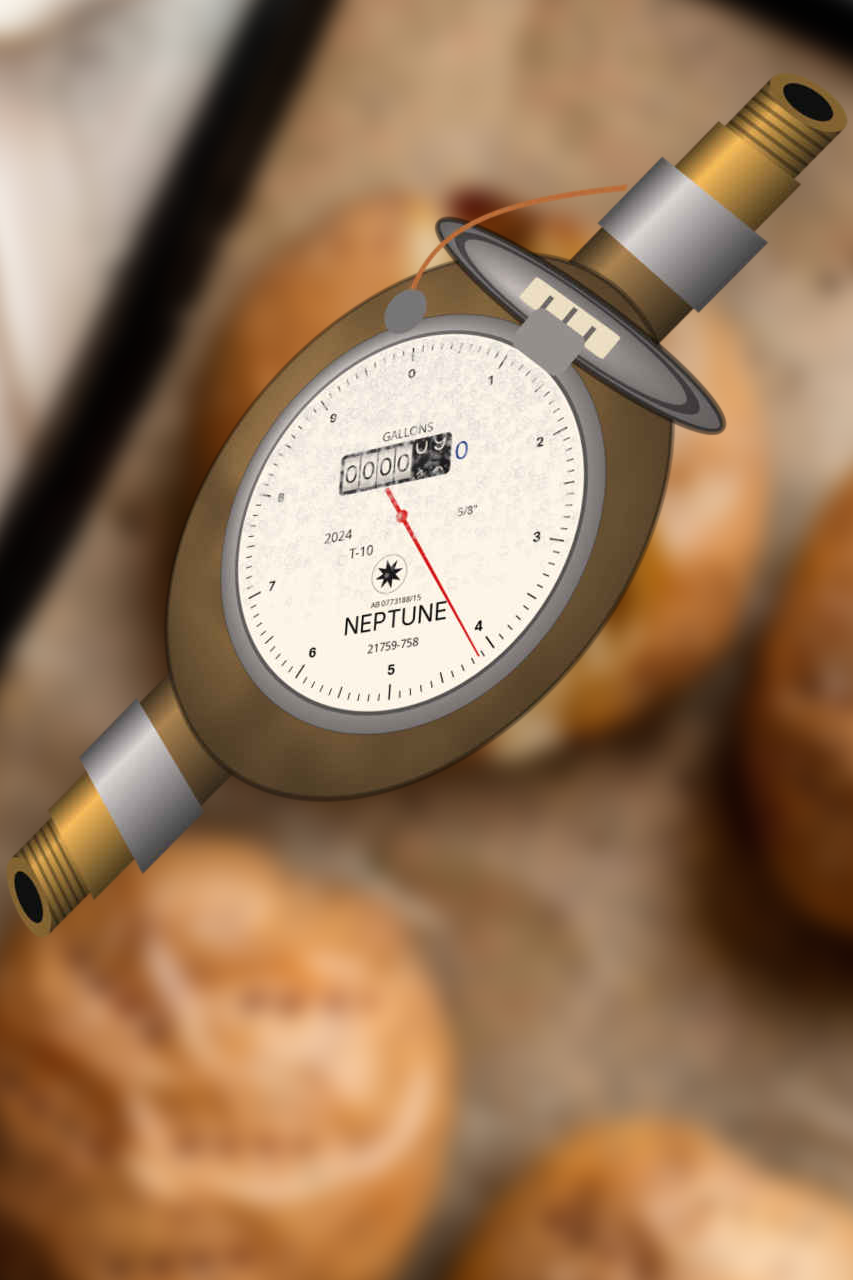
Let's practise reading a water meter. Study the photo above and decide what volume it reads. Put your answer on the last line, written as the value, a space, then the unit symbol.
94.1 gal
